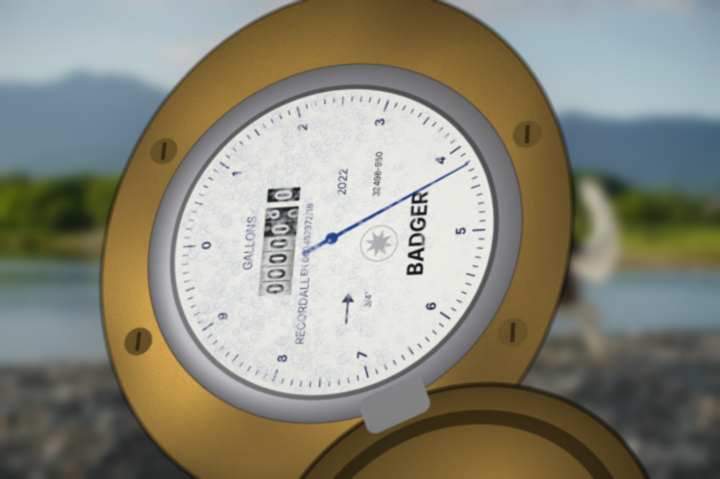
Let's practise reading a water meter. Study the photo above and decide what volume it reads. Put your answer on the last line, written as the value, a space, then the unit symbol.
84.2 gal
